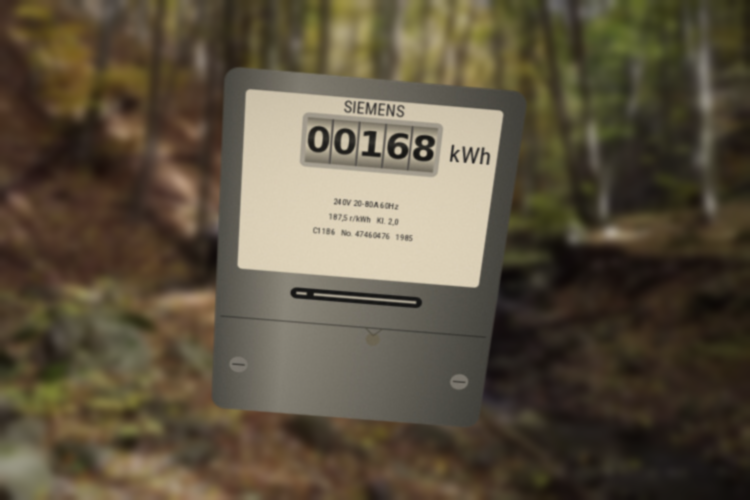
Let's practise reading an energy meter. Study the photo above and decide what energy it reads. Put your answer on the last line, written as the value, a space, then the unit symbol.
168 kWh
